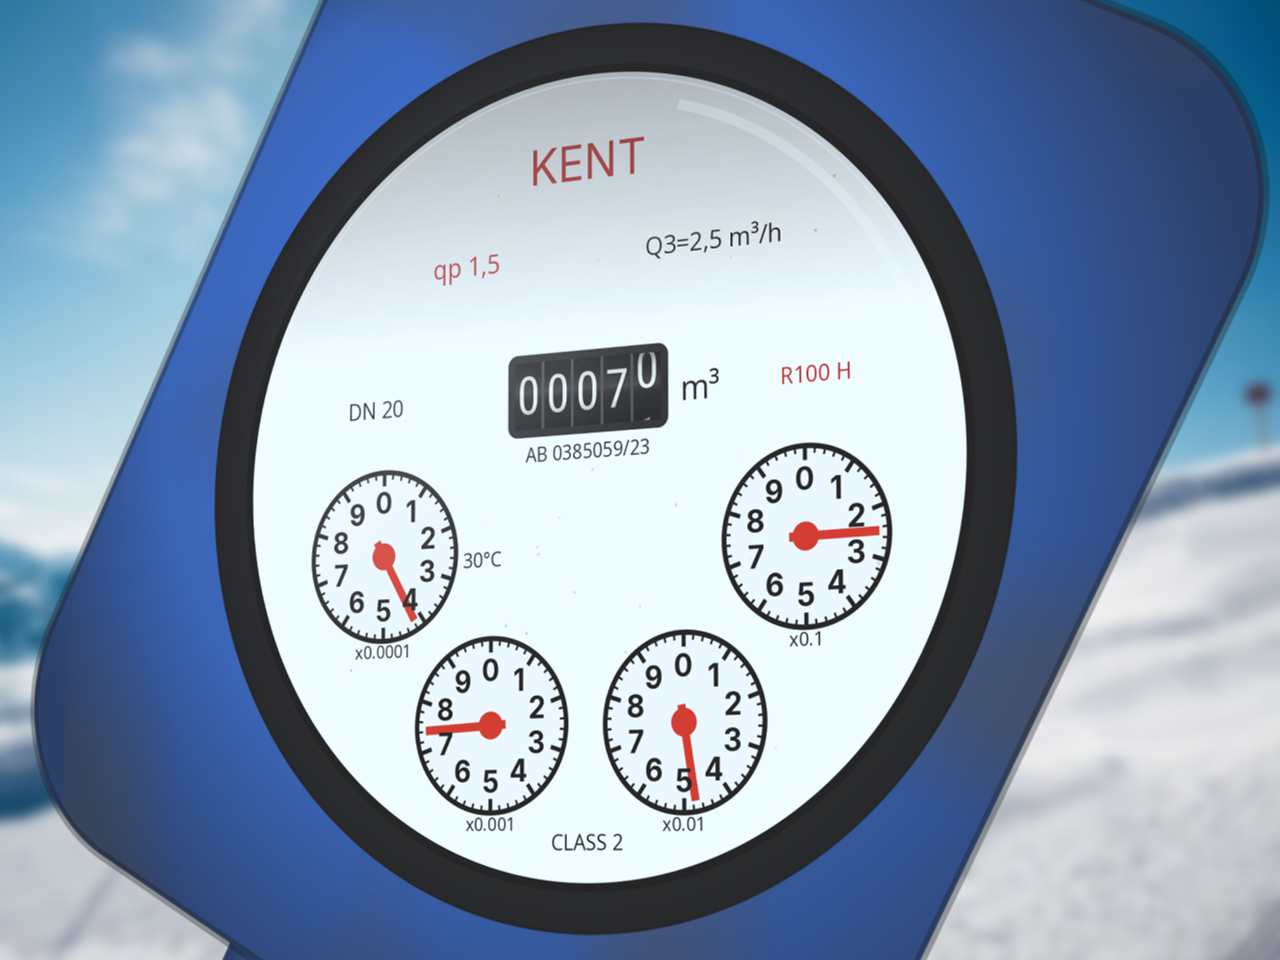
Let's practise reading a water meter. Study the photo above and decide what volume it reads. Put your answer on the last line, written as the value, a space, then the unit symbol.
70.2474 m³
